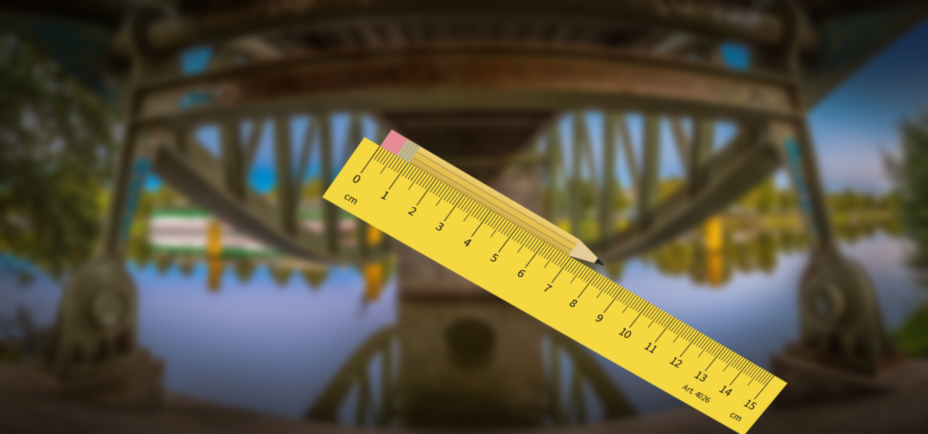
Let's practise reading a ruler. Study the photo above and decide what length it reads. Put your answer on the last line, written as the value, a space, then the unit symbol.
8 cm
